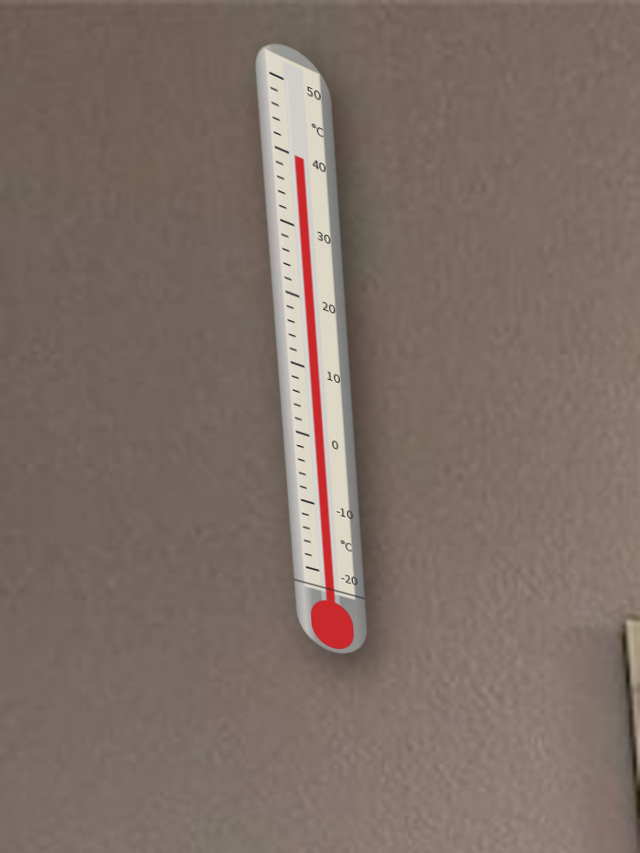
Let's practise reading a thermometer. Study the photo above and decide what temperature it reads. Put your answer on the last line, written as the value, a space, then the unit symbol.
40 °C
